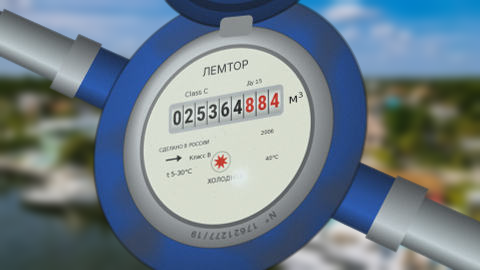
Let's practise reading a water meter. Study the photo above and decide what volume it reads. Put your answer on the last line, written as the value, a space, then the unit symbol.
25364.884 m³
